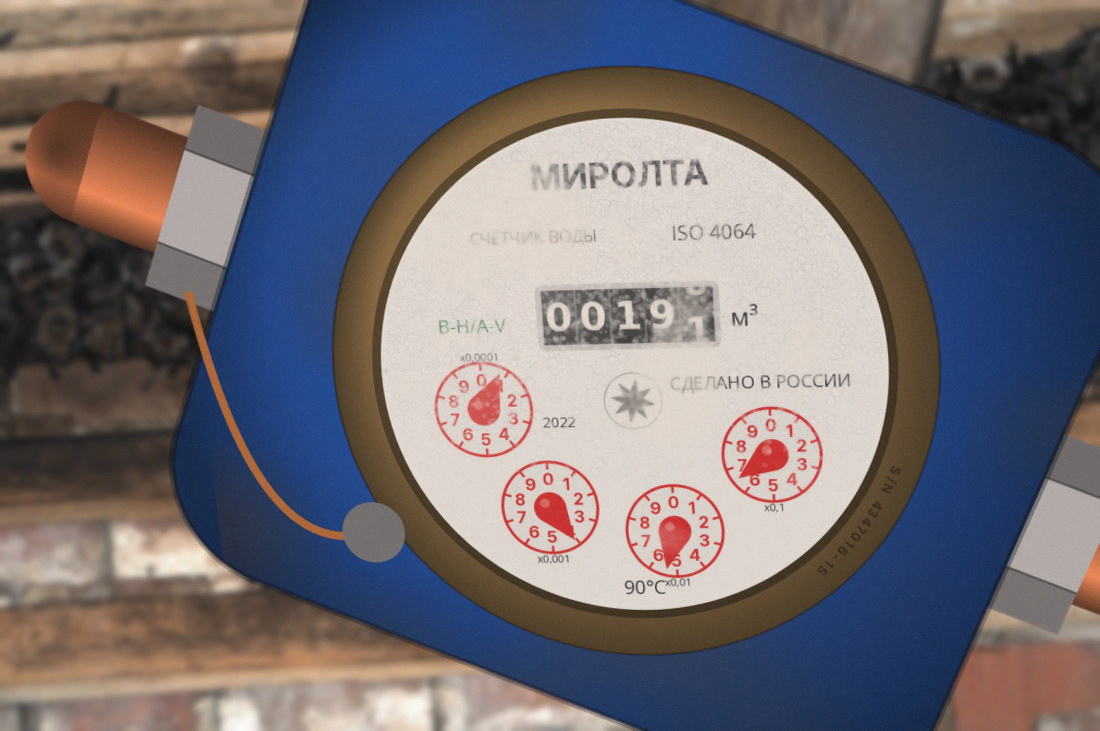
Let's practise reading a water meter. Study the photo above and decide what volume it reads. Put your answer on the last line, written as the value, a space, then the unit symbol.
190.6540 m³
